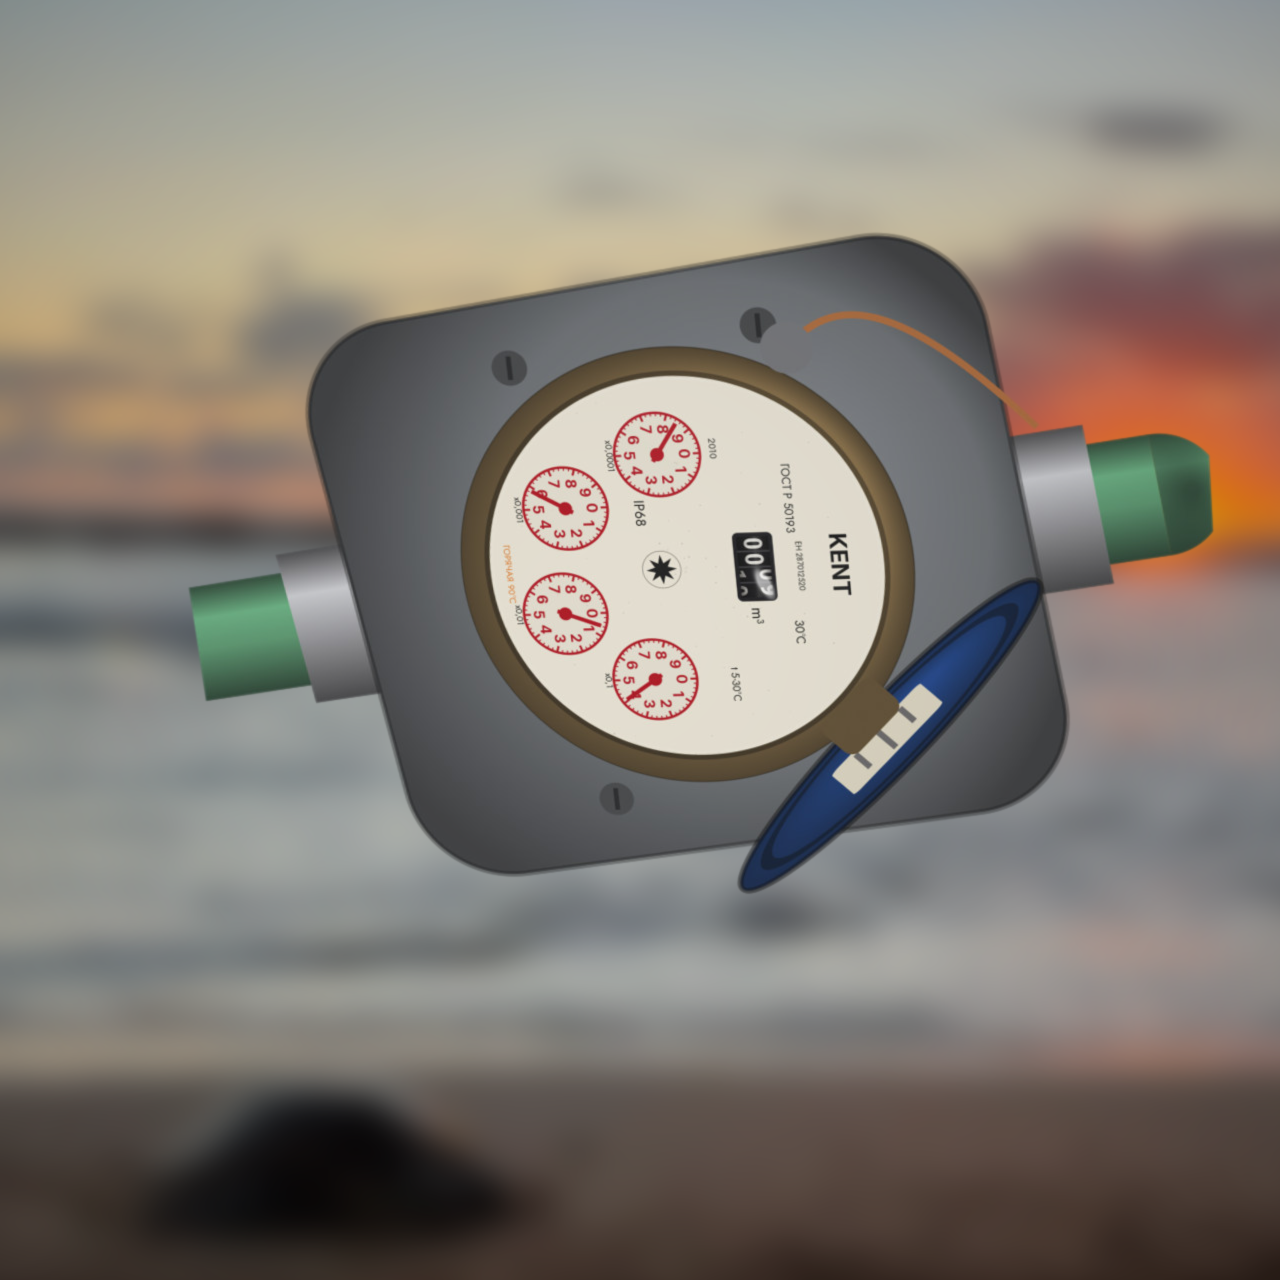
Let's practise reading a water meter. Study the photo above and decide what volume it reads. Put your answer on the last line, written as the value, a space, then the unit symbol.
9.4058 m³
